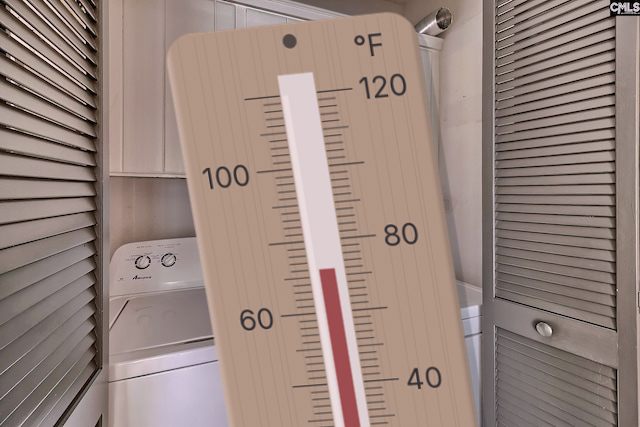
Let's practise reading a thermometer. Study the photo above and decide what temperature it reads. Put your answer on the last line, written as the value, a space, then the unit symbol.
72 °F
